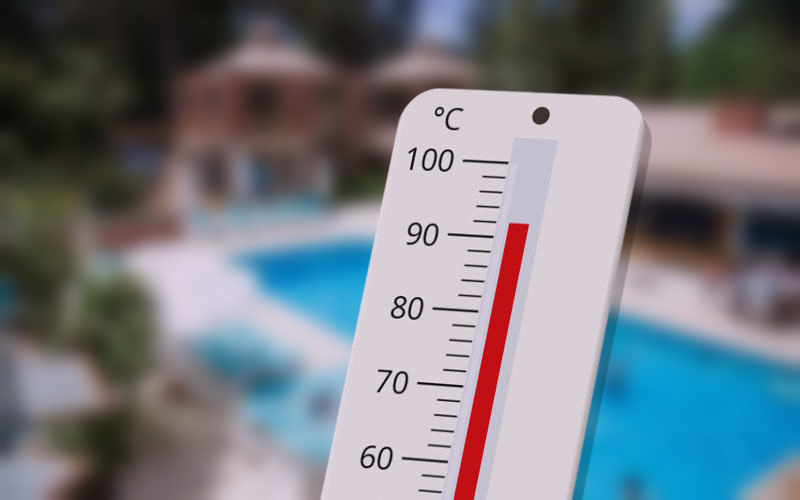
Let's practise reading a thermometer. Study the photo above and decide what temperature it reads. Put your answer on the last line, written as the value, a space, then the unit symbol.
92 °C
